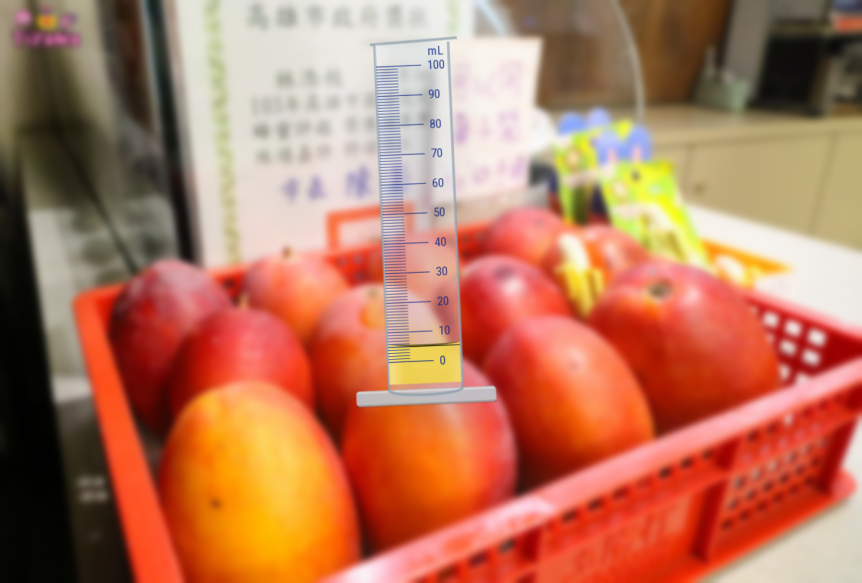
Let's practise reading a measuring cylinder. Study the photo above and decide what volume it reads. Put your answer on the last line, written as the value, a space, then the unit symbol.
5 mL
